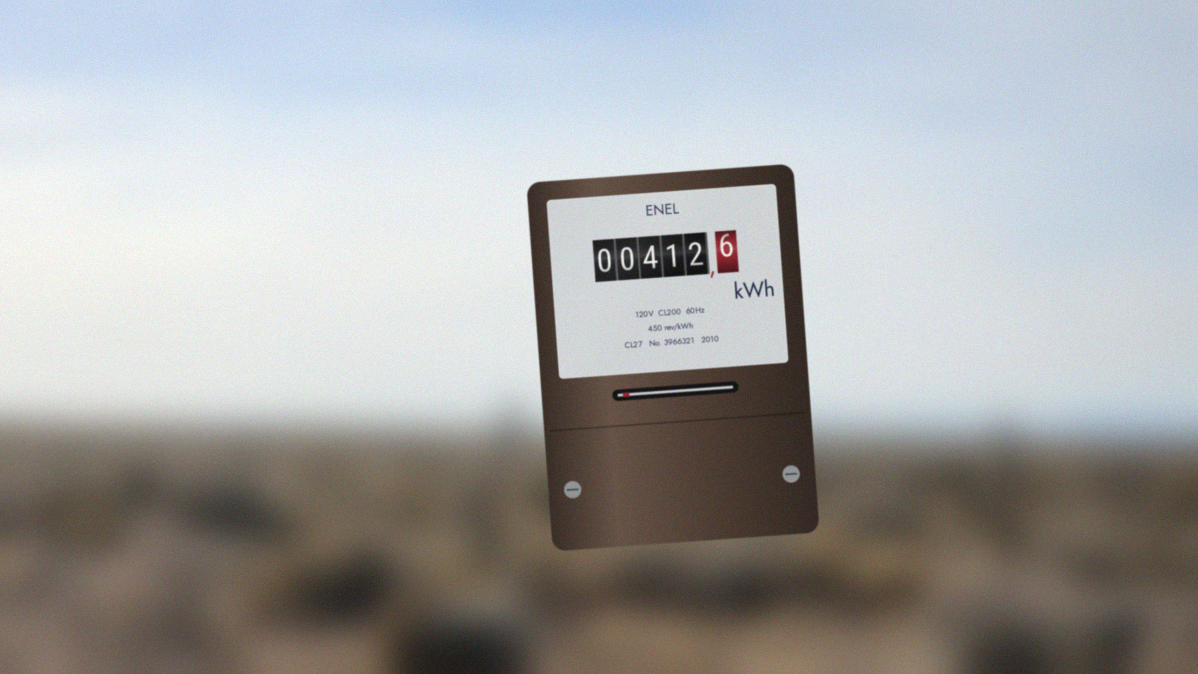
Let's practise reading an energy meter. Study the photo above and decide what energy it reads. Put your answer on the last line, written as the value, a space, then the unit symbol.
412.6 kWh
